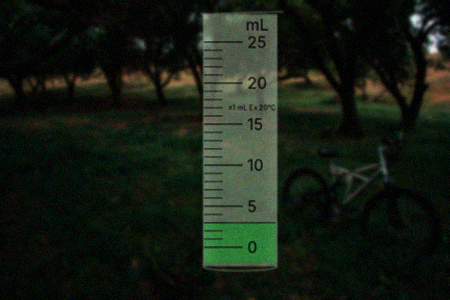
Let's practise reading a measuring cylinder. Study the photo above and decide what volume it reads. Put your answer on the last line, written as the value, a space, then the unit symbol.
3 mL
